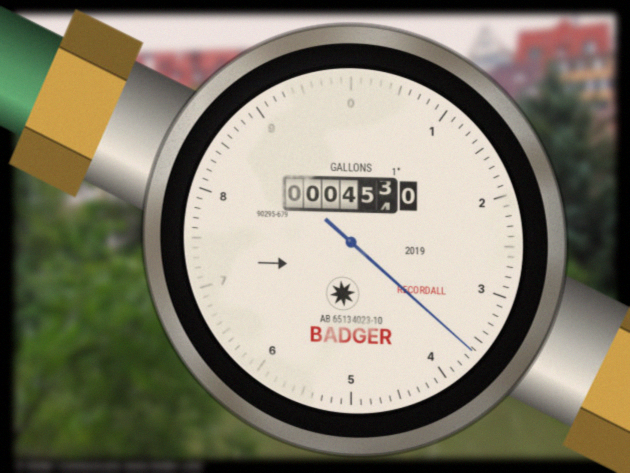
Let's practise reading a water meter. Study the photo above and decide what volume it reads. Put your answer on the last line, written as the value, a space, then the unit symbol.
4533.6 gal
